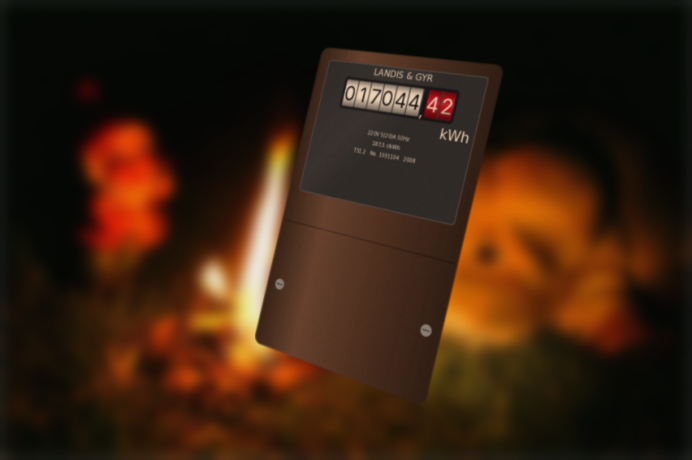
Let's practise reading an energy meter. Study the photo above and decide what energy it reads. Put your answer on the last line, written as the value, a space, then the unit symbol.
17044.42 kWh
